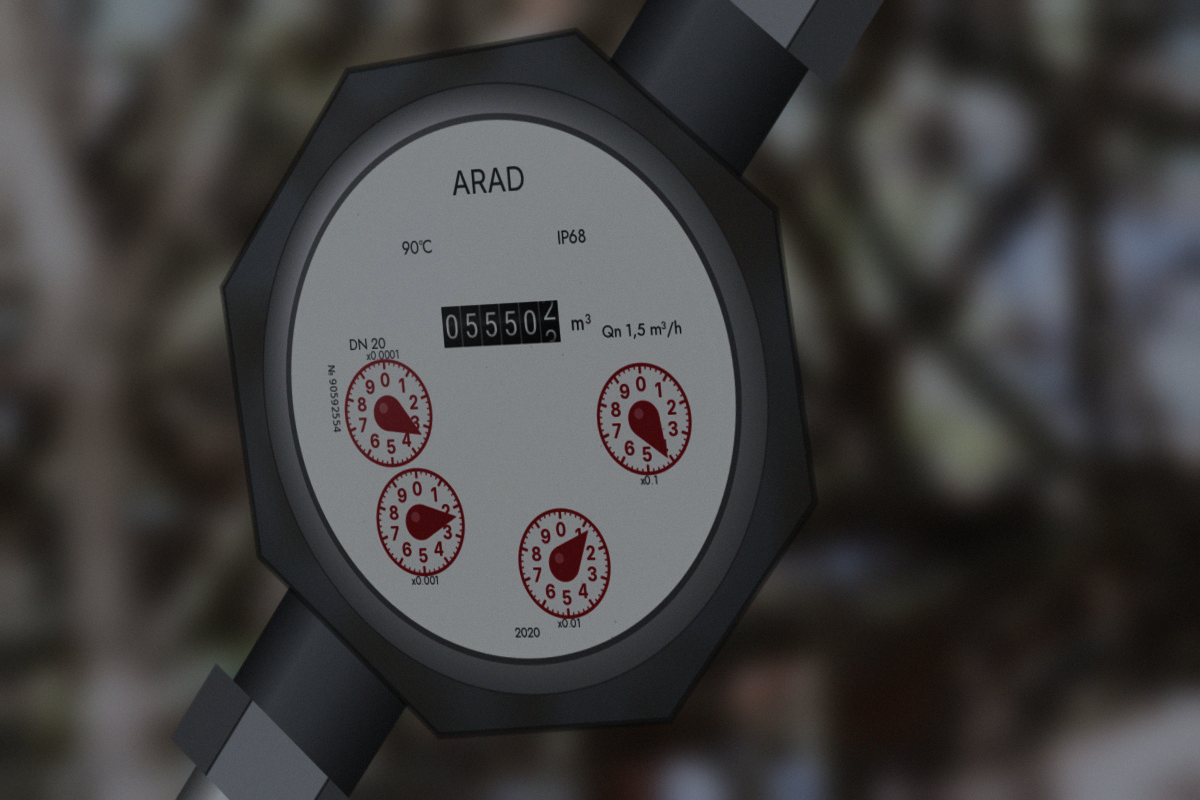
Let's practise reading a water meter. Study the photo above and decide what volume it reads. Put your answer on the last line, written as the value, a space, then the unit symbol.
55502.4123 m³
